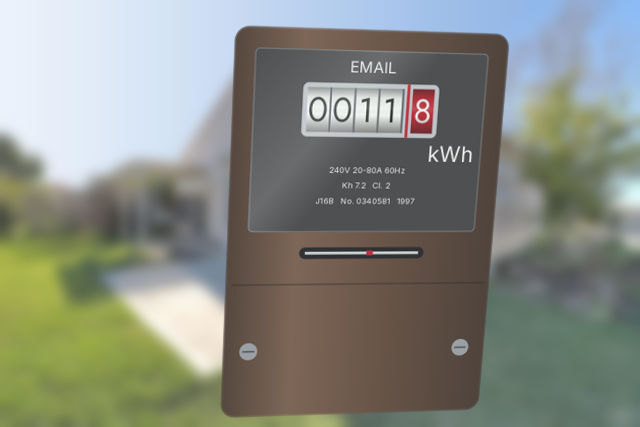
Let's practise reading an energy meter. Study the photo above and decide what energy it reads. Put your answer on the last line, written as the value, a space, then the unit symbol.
11.8 kWh
